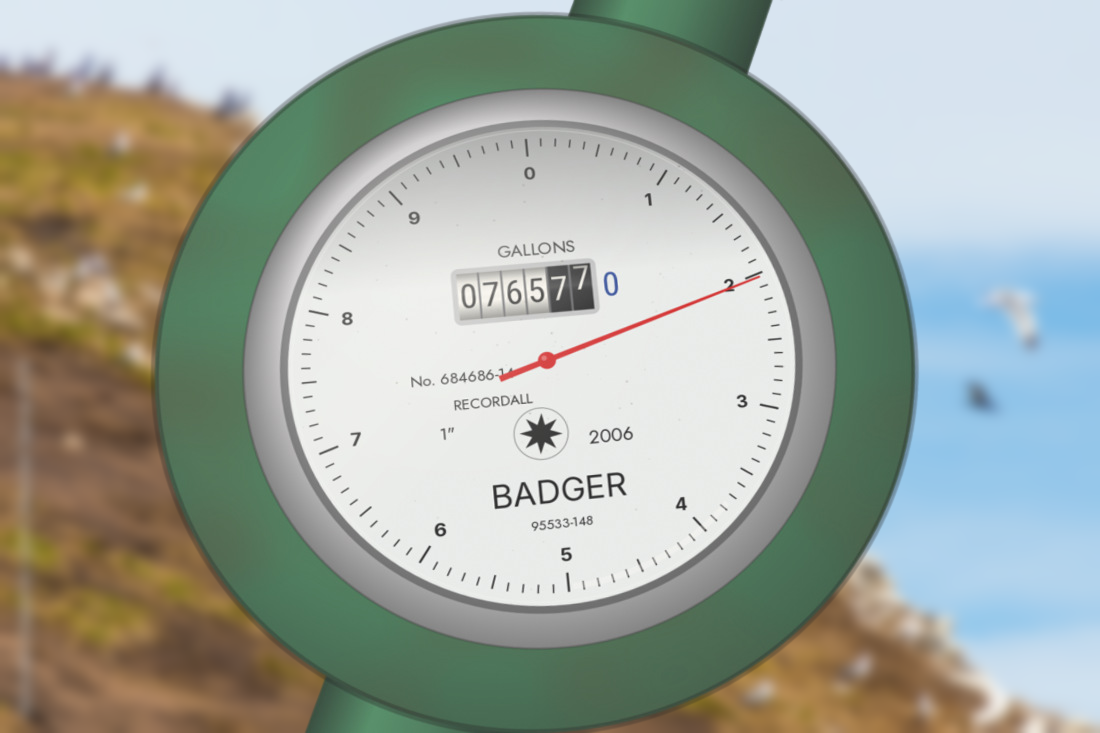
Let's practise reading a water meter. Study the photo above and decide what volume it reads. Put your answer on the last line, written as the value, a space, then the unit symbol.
765772.0 gal
